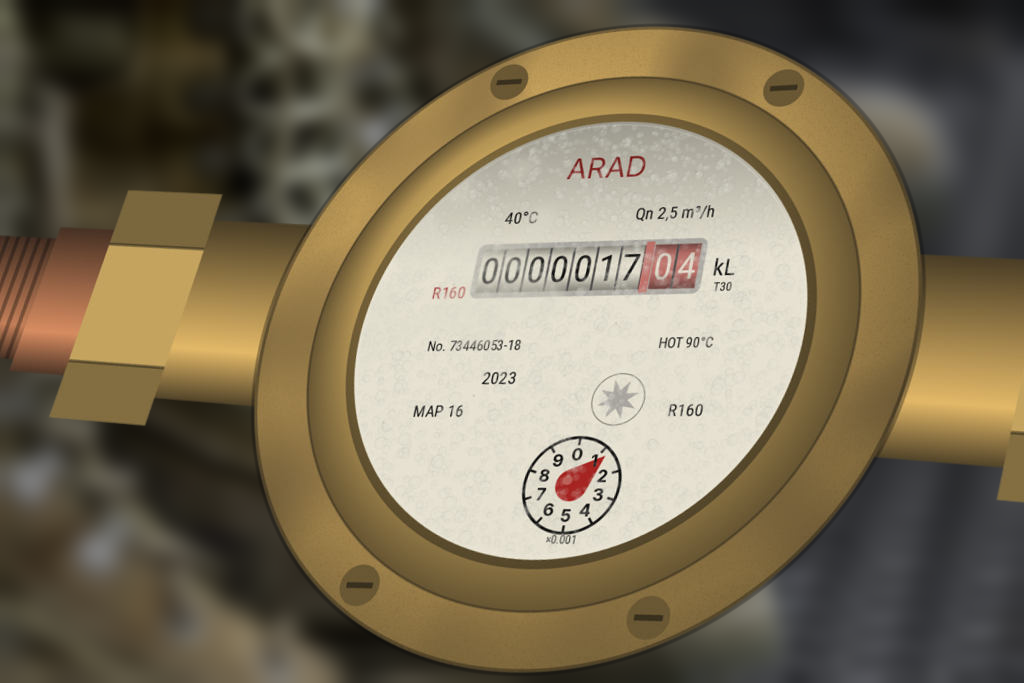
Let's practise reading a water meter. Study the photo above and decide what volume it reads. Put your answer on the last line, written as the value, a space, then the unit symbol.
17.041 kL
